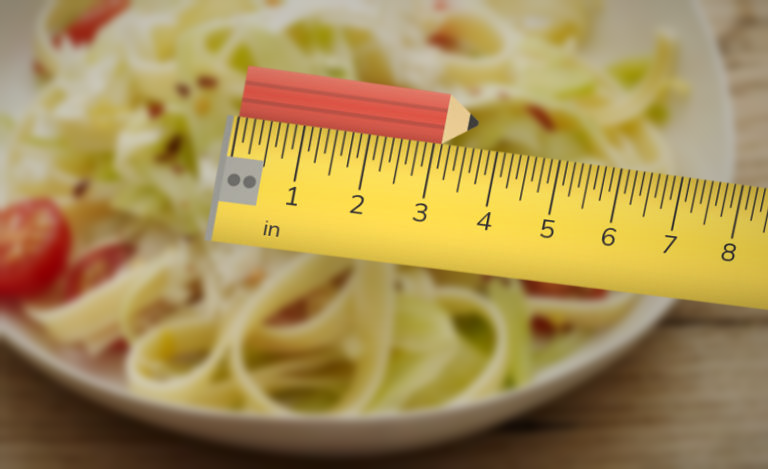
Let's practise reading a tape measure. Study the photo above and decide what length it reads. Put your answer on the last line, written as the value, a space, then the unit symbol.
3.625 in
